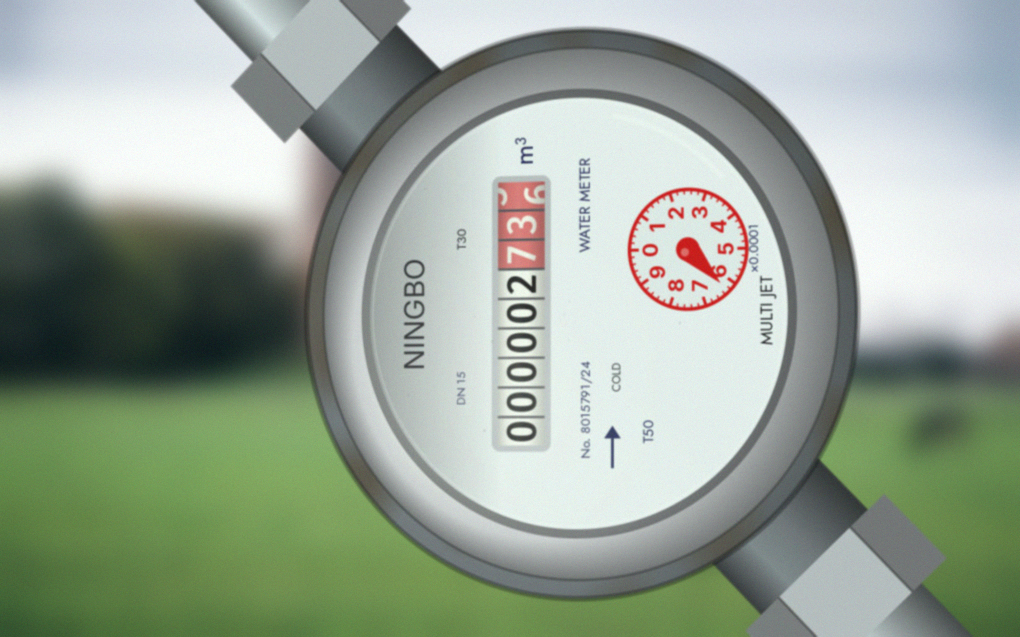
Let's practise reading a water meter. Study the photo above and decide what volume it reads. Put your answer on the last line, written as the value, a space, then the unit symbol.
2.7356 m³
